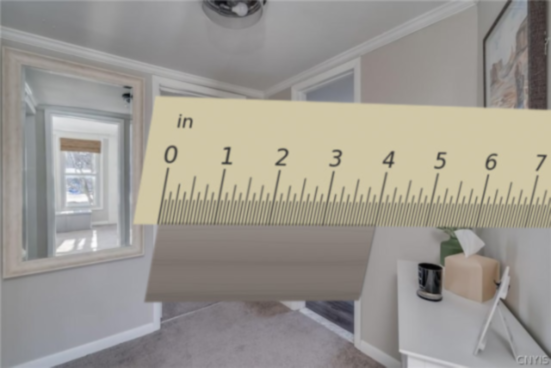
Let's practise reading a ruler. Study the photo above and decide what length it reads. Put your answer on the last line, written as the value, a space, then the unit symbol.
4 in
